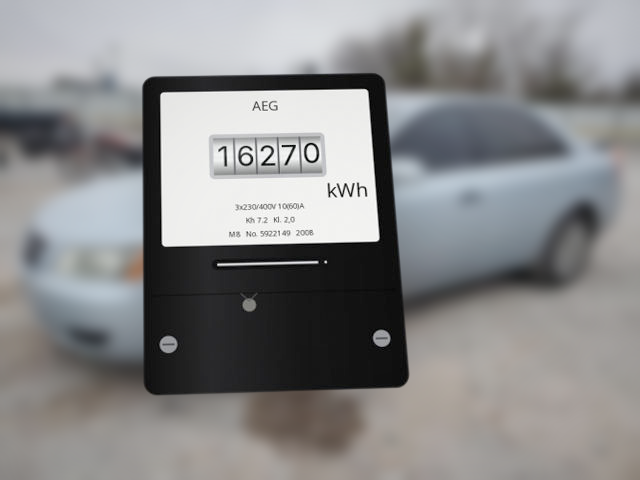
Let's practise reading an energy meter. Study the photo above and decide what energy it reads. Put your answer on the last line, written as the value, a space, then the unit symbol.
16270 kWh
